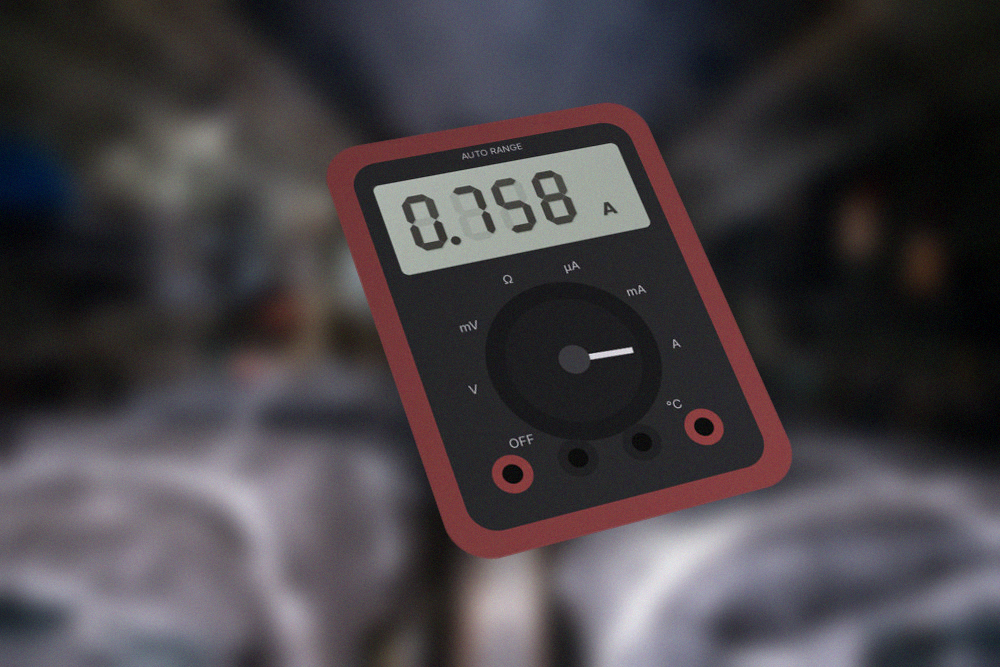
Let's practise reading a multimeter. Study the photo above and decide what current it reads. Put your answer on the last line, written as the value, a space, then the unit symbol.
0.758 A
